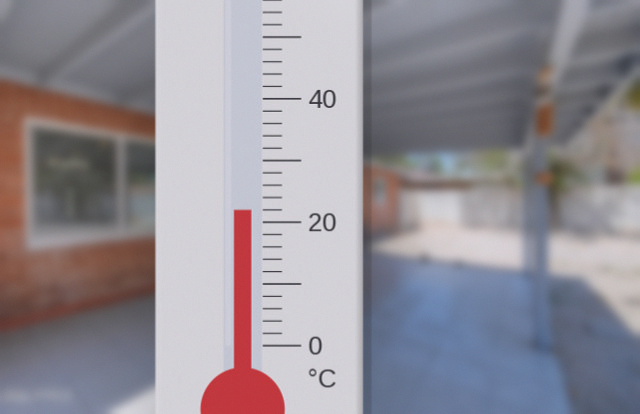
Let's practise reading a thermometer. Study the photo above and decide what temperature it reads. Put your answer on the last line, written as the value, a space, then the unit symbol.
22 °C
